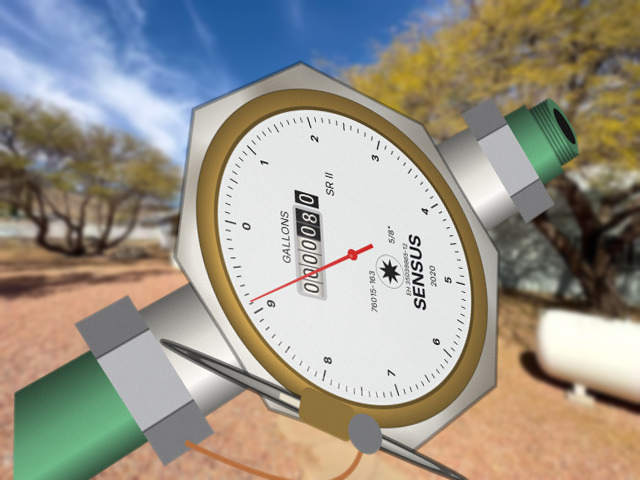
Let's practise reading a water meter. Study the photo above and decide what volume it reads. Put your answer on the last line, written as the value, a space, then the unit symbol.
79.1 gal
